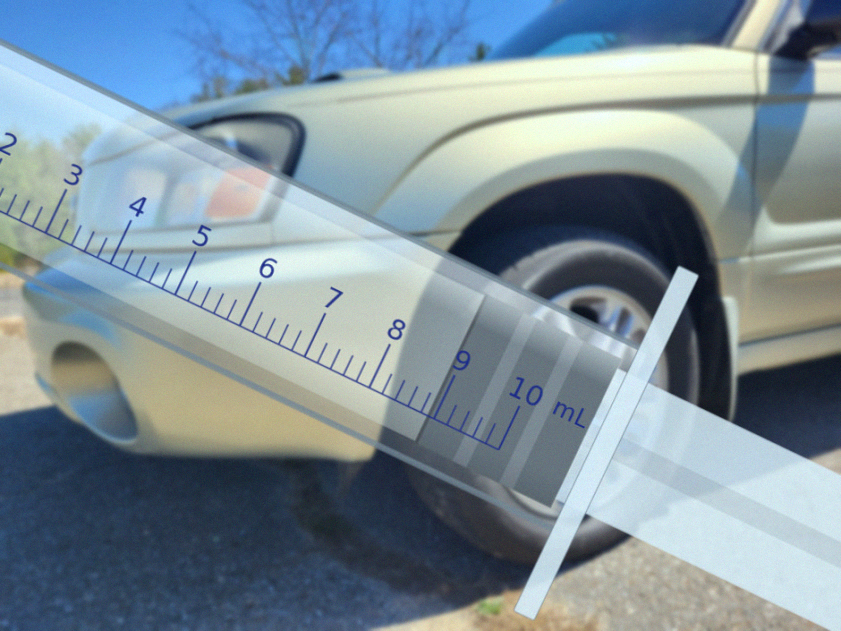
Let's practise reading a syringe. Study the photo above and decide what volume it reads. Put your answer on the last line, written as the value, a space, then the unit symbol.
8.9 mL
